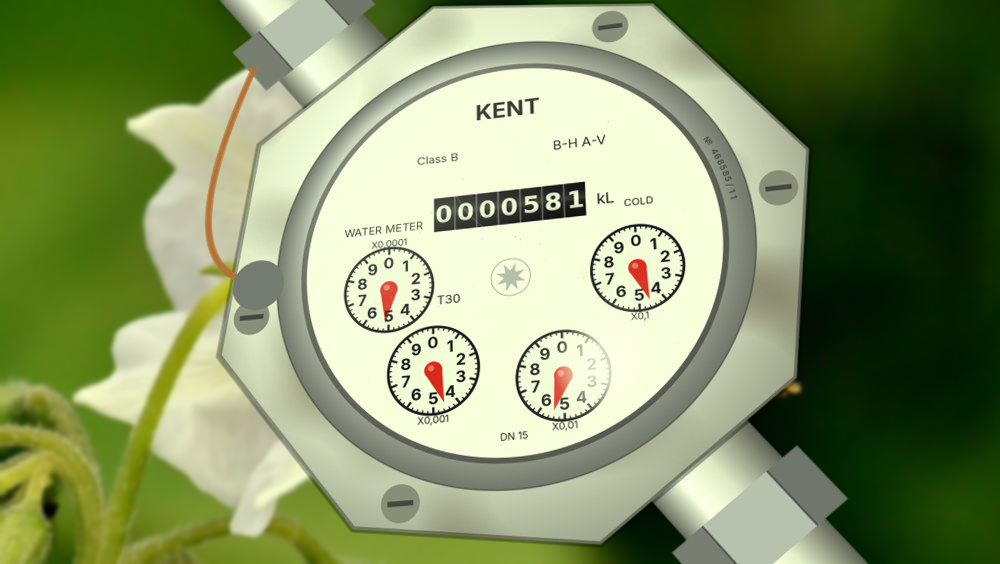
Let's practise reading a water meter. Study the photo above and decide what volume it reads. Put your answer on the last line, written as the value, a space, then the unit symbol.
581.4545 kL
